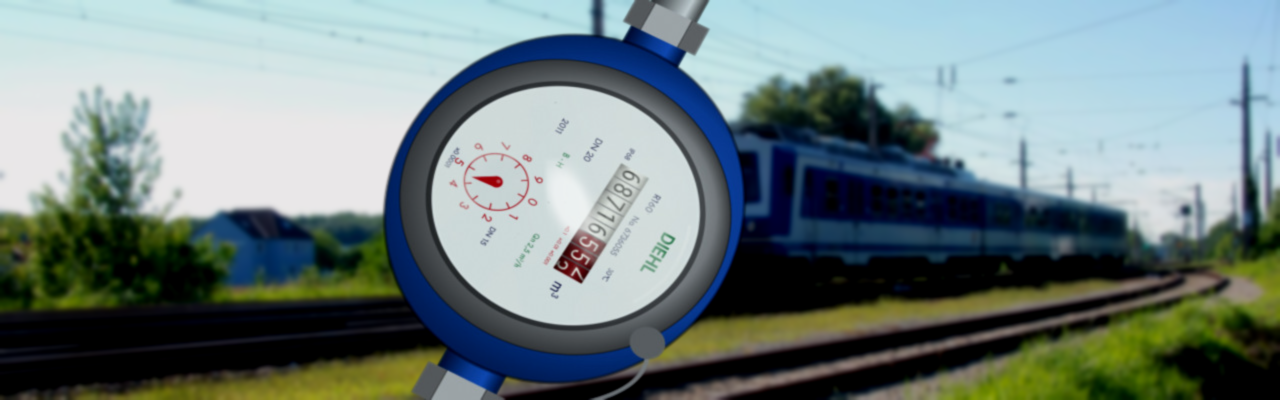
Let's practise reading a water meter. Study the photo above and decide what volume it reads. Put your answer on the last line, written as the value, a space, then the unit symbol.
68716.5524 m³
